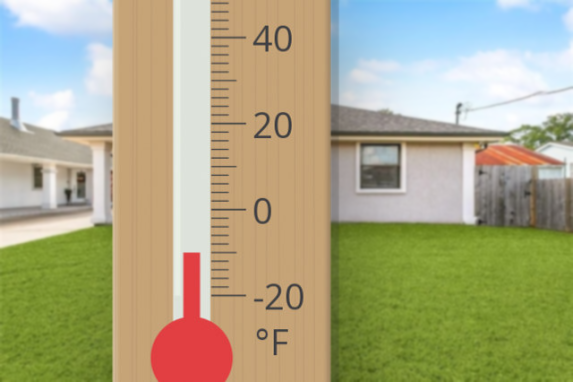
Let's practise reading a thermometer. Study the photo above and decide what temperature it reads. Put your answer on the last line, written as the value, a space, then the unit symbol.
-10 °F
